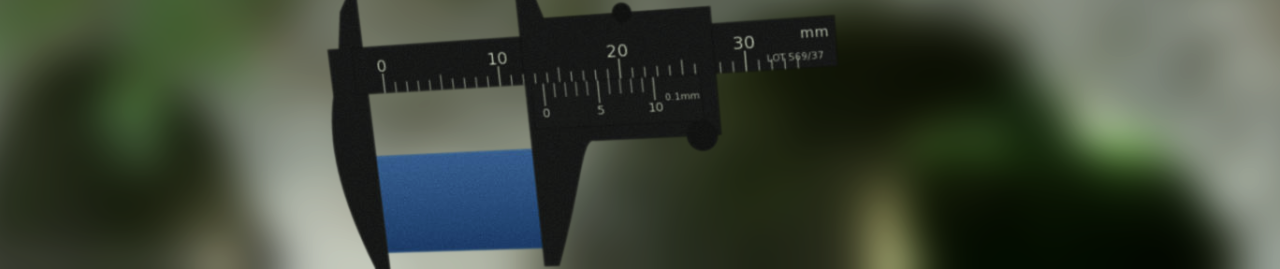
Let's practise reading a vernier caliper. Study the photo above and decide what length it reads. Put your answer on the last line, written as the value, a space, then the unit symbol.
13.6 mm
